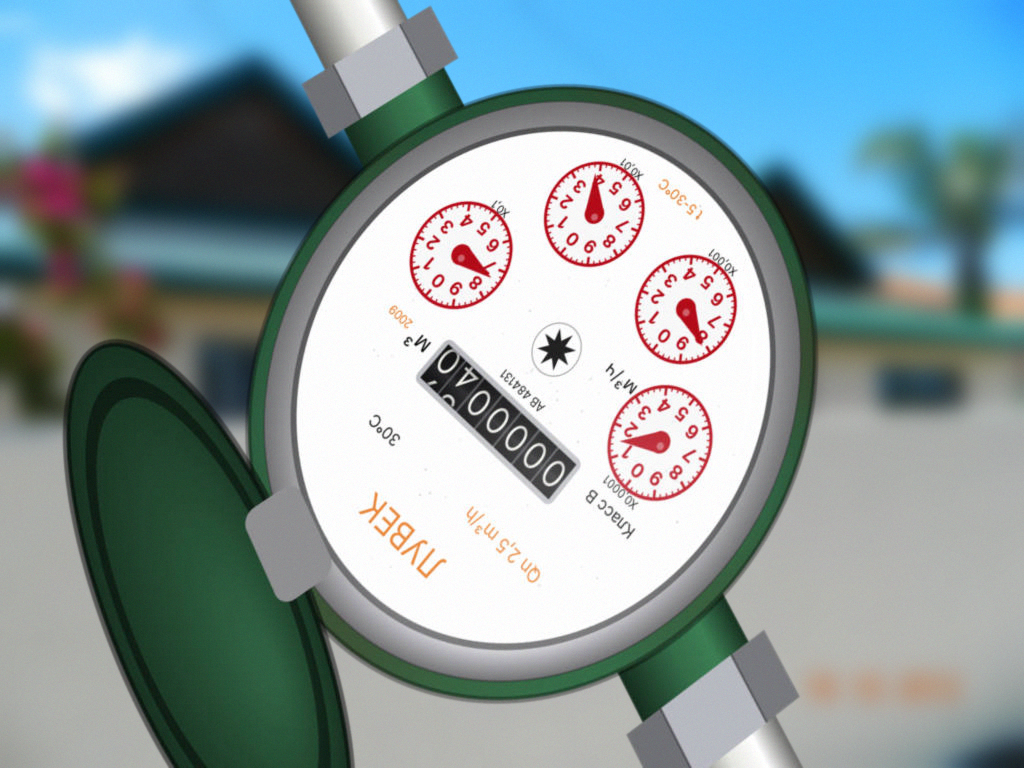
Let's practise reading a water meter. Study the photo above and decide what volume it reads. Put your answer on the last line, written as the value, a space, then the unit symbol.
39.7381 m³
